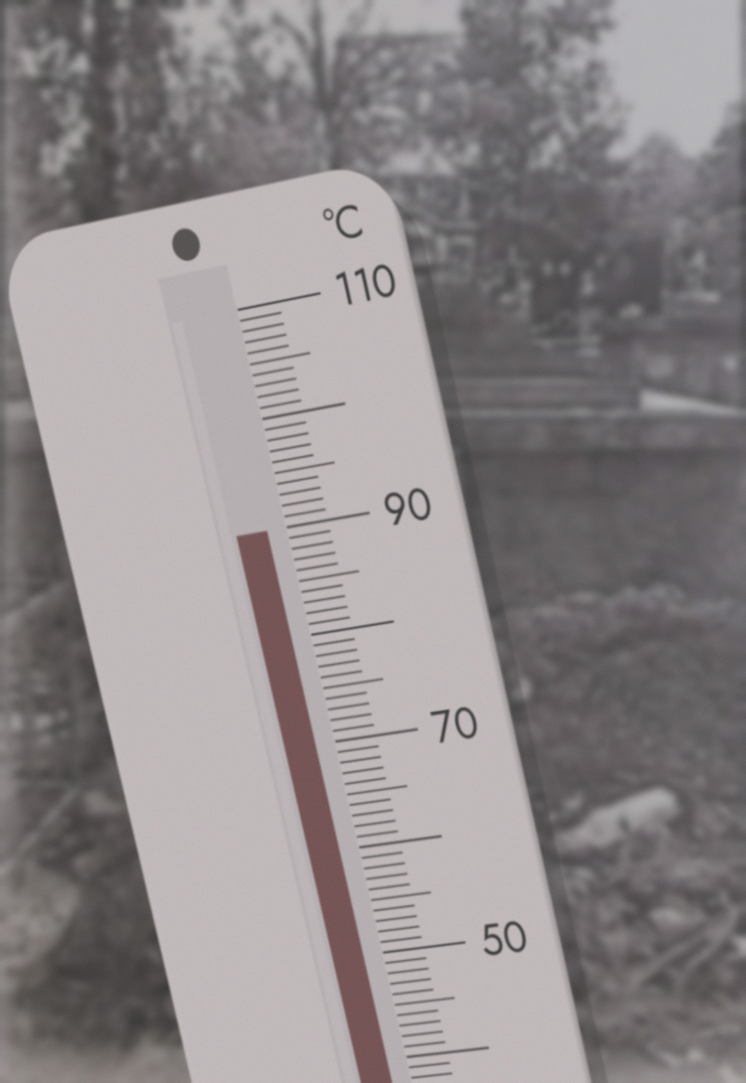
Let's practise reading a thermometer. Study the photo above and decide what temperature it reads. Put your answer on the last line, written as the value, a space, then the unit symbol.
90 °C
